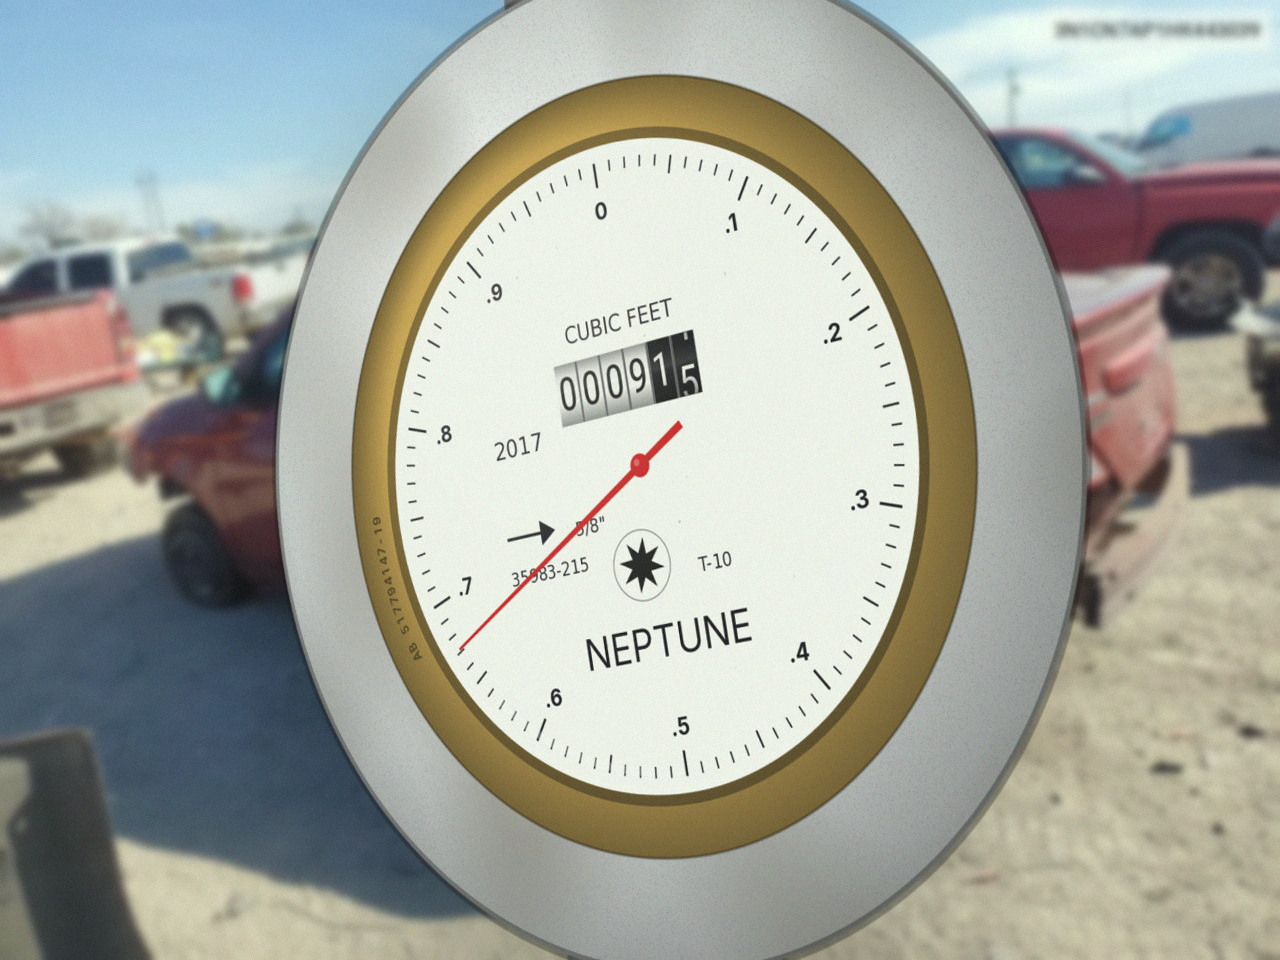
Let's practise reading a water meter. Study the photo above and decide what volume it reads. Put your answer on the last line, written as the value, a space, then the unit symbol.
914.67 ft³
